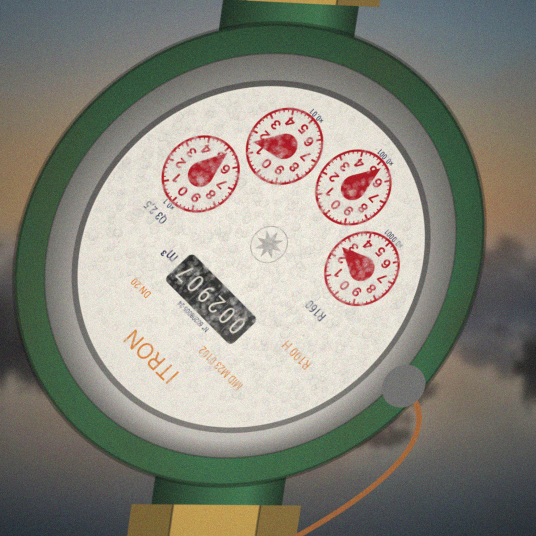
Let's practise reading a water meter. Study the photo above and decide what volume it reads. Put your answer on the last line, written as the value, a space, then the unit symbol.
2907.5152 m³
